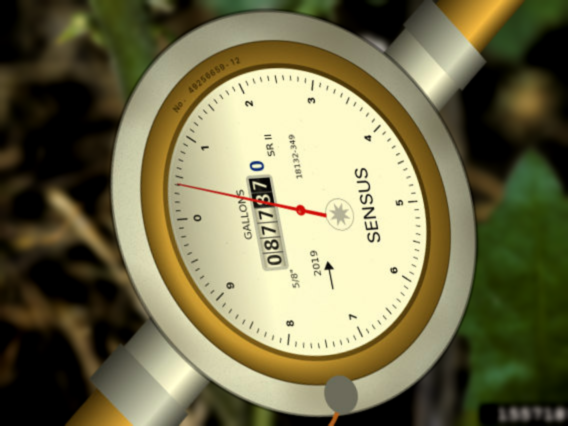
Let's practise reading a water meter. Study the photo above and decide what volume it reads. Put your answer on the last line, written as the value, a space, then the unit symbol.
877870.4 gal
